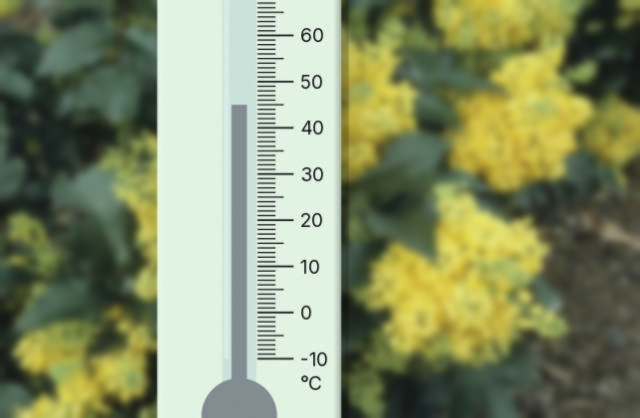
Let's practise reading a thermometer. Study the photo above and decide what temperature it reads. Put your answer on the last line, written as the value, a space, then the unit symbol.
45 °C
